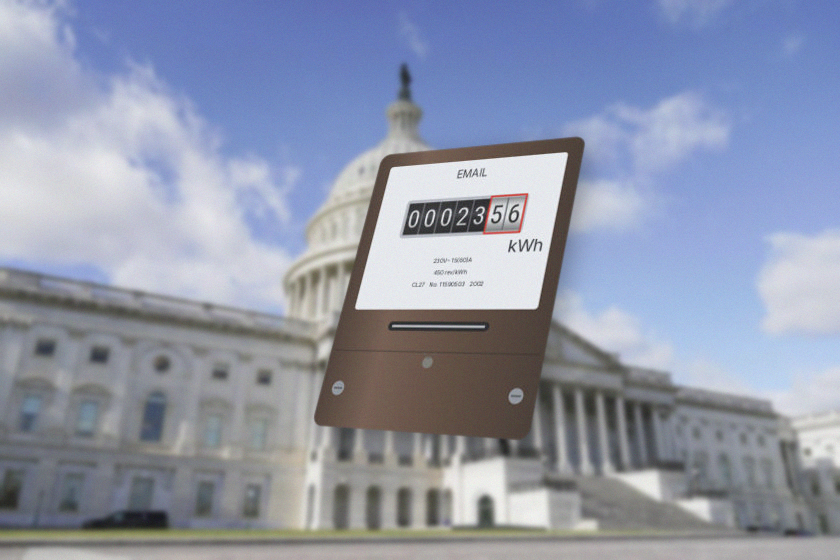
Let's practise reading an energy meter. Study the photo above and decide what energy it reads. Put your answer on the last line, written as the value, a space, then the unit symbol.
23.56 kWh
